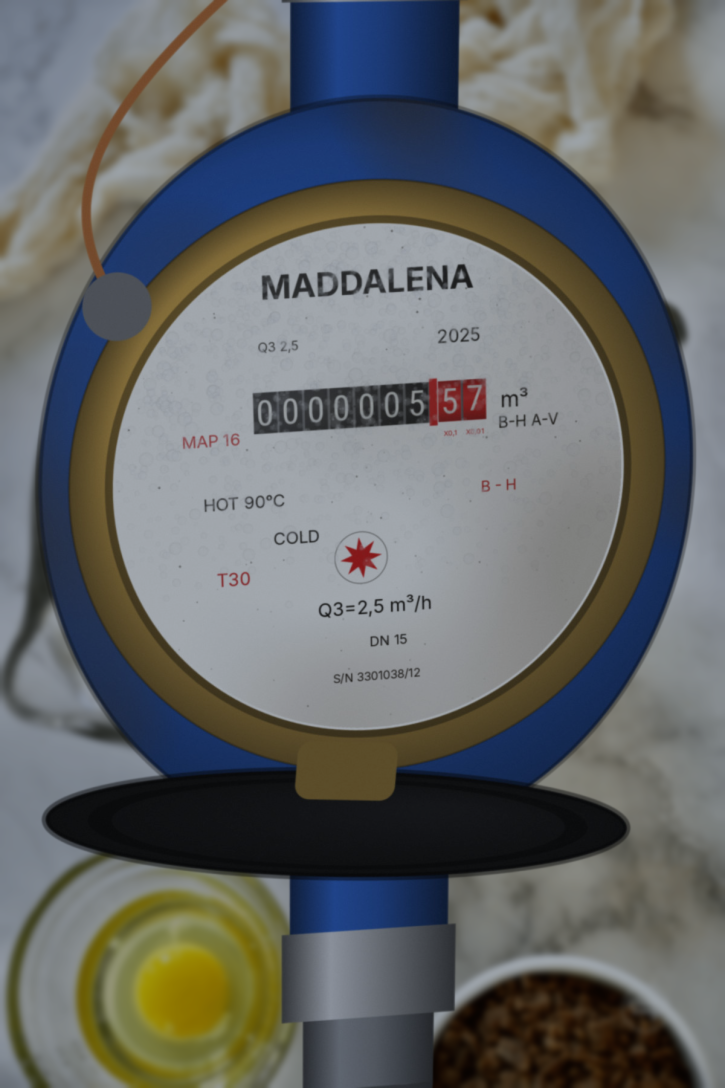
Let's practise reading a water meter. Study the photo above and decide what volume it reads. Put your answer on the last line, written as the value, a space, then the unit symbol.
5.57 m³
